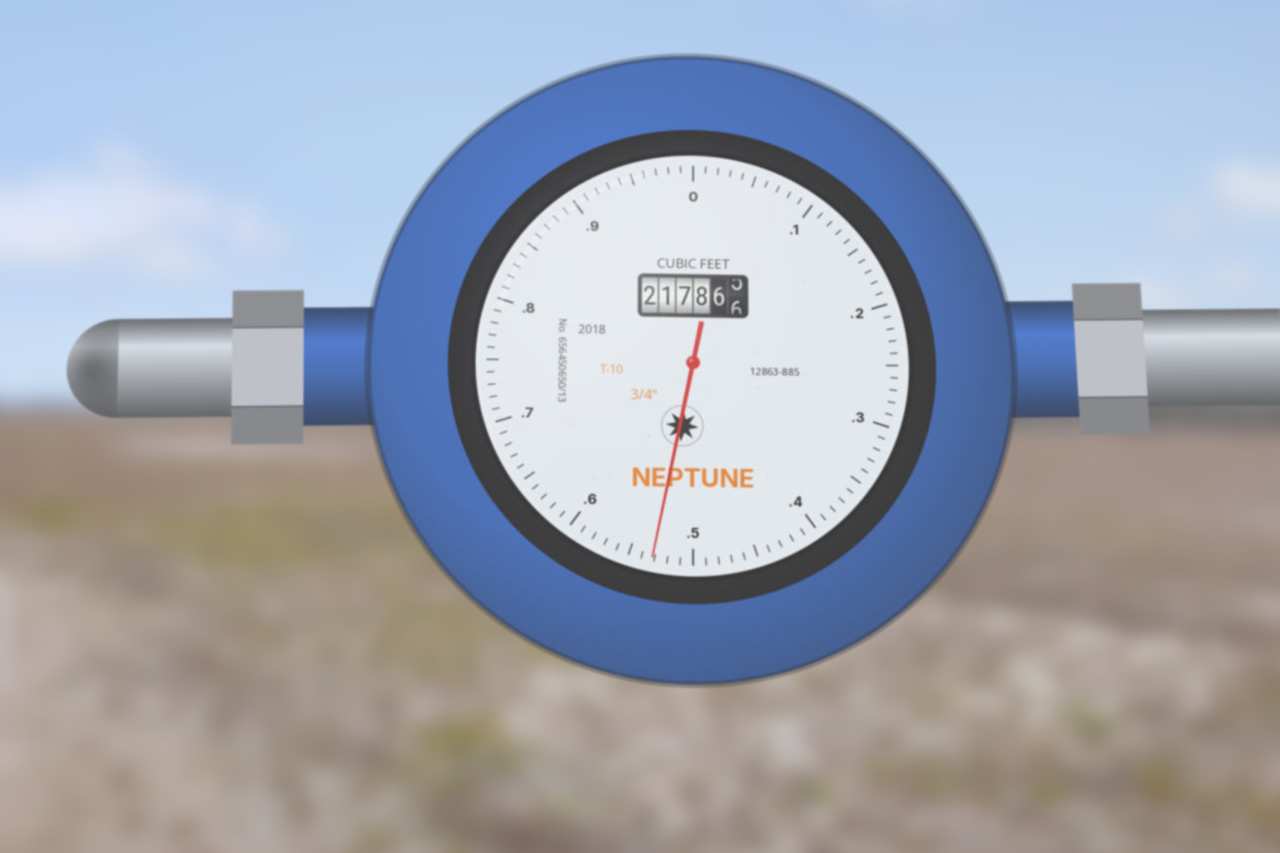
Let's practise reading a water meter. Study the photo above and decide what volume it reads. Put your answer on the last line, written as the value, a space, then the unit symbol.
217865.53 ft³
